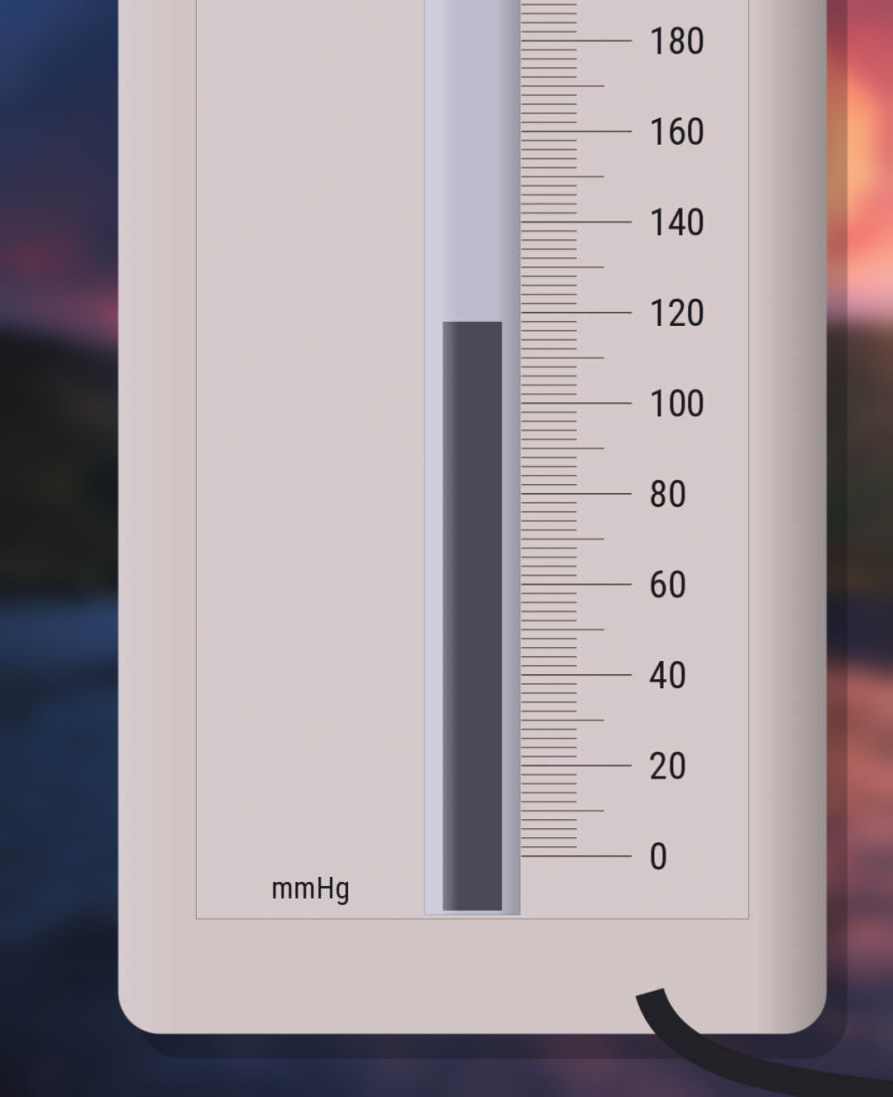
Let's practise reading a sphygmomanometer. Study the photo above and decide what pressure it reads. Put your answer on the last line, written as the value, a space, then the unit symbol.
118 mmHg
